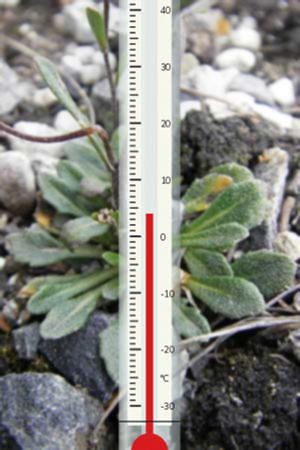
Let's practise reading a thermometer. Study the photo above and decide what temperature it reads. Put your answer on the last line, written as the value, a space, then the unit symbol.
4 °C
